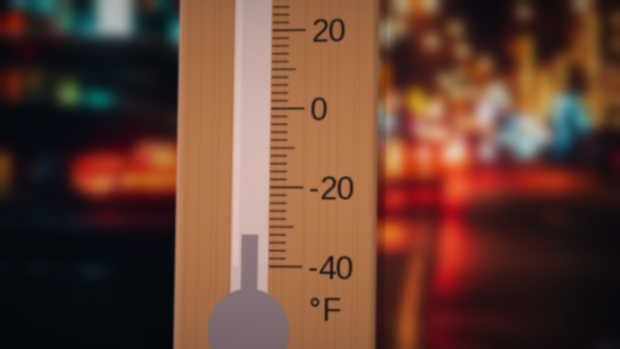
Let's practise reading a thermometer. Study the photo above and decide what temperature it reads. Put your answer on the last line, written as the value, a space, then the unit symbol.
-32 °F
